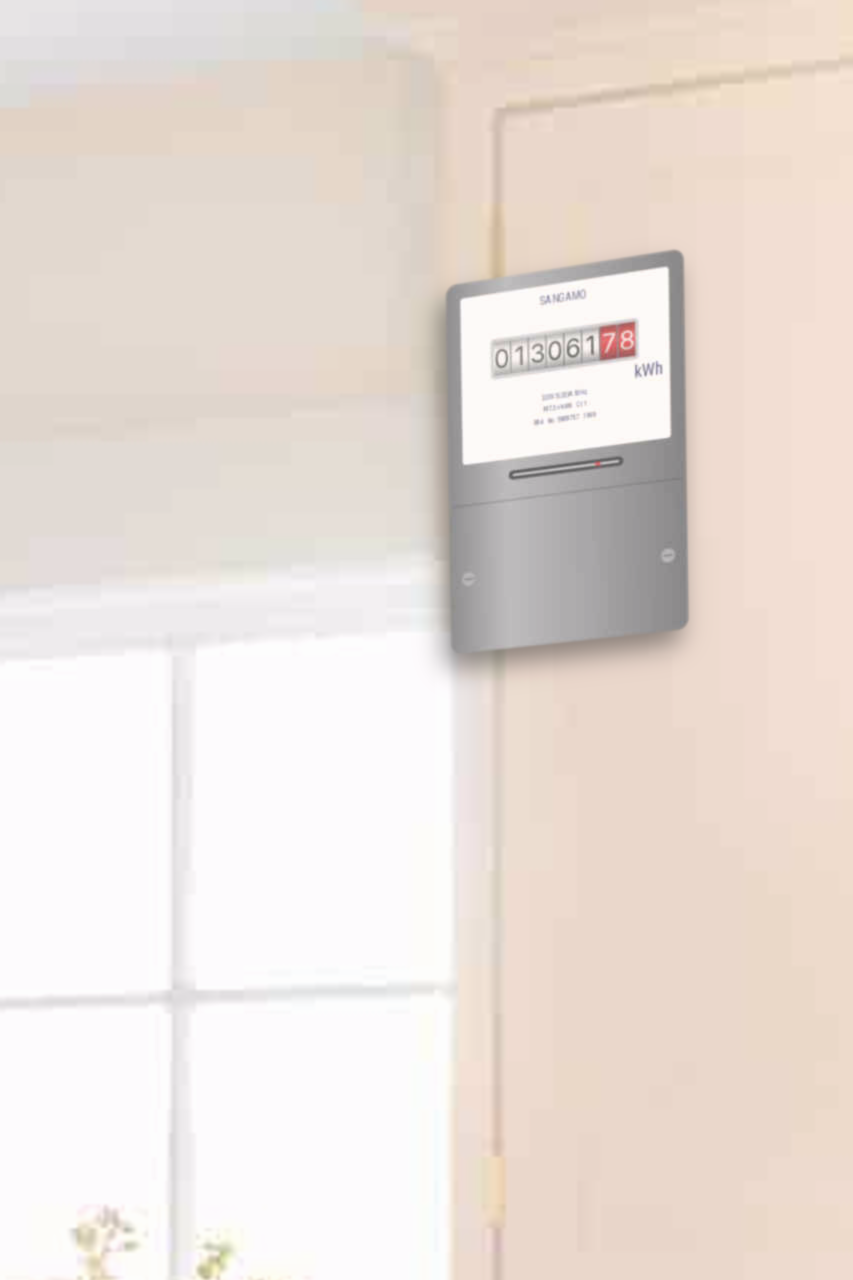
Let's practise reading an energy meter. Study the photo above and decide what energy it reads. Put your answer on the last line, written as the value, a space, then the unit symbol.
13061.78 kWh
